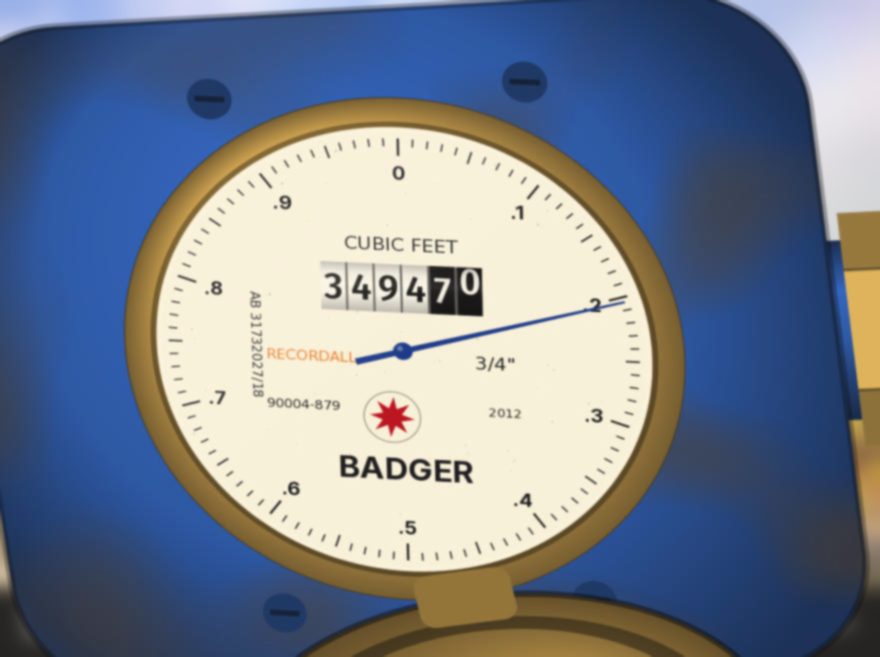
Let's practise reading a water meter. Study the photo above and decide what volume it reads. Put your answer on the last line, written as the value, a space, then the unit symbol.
349470.20 ft³
